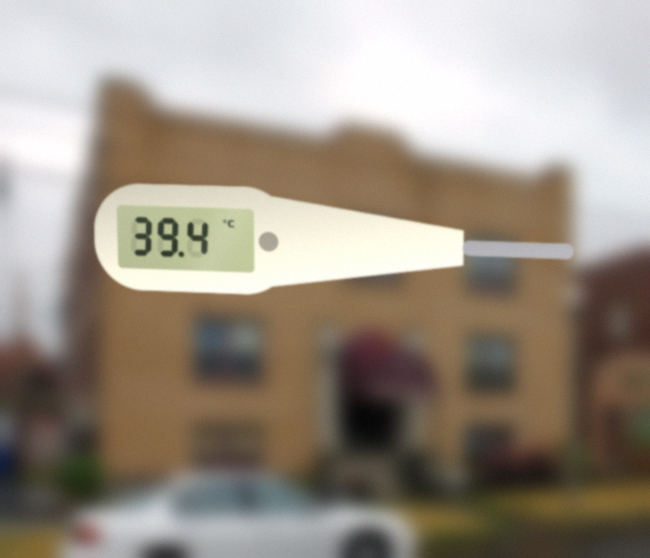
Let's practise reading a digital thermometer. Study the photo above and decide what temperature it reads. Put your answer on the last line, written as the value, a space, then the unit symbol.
39.4 °C
